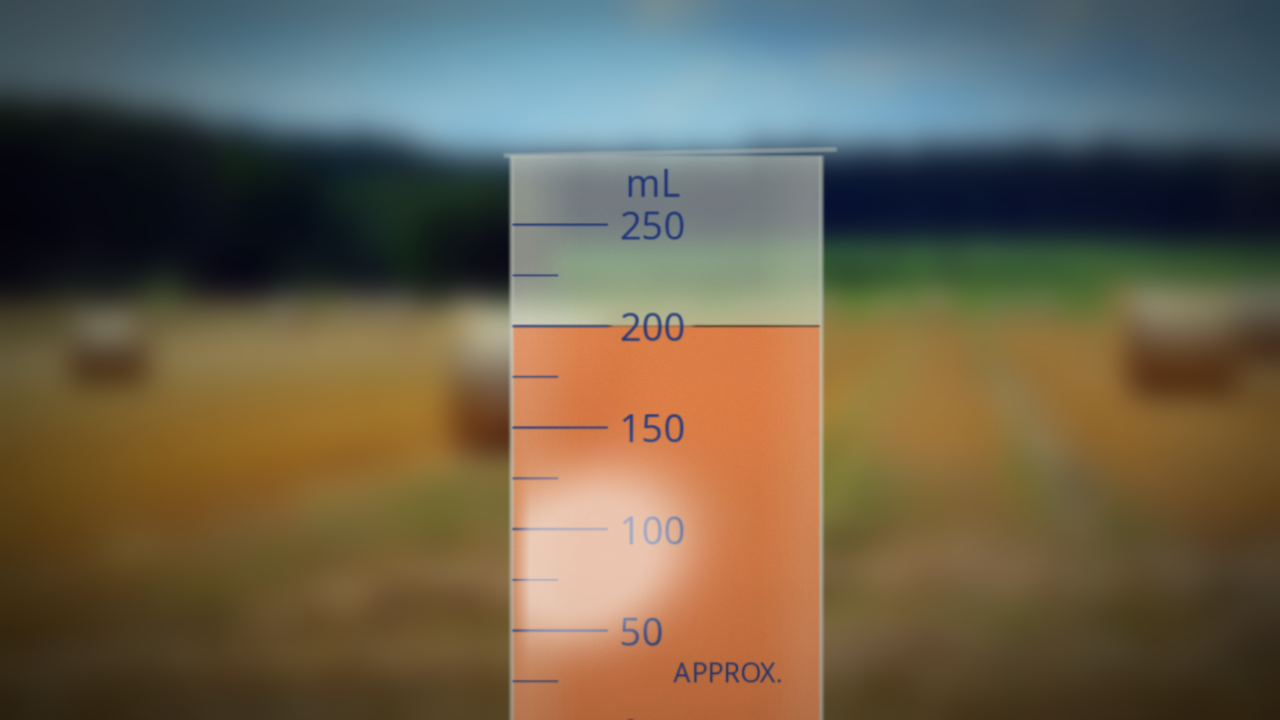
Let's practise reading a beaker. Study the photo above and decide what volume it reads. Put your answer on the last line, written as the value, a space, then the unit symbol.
200 mL
